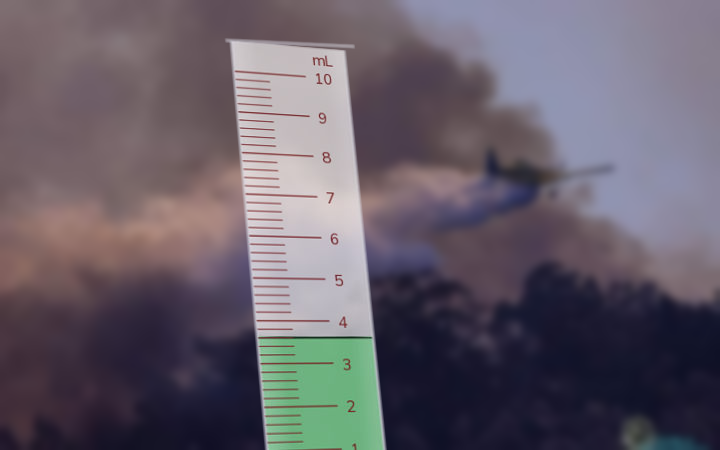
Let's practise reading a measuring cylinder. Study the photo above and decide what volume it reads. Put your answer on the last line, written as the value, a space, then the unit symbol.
3.6 mL
